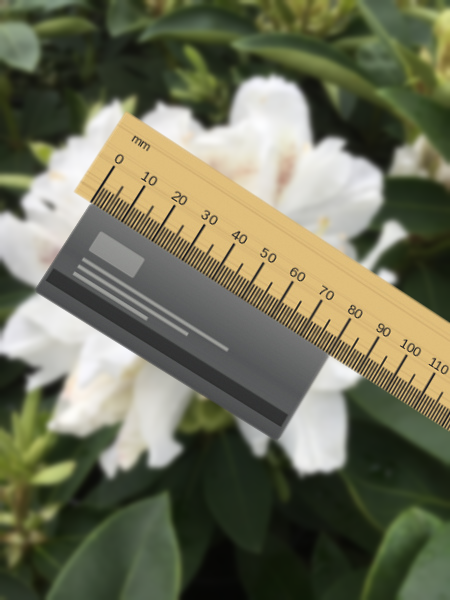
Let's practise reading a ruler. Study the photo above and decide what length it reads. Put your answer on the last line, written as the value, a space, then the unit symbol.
80 mm
